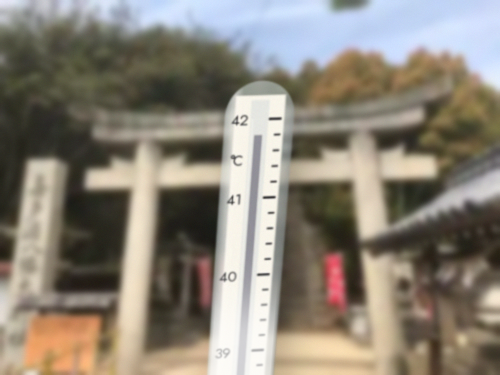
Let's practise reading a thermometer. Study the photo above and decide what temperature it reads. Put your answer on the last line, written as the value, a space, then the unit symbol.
41.8 °C
